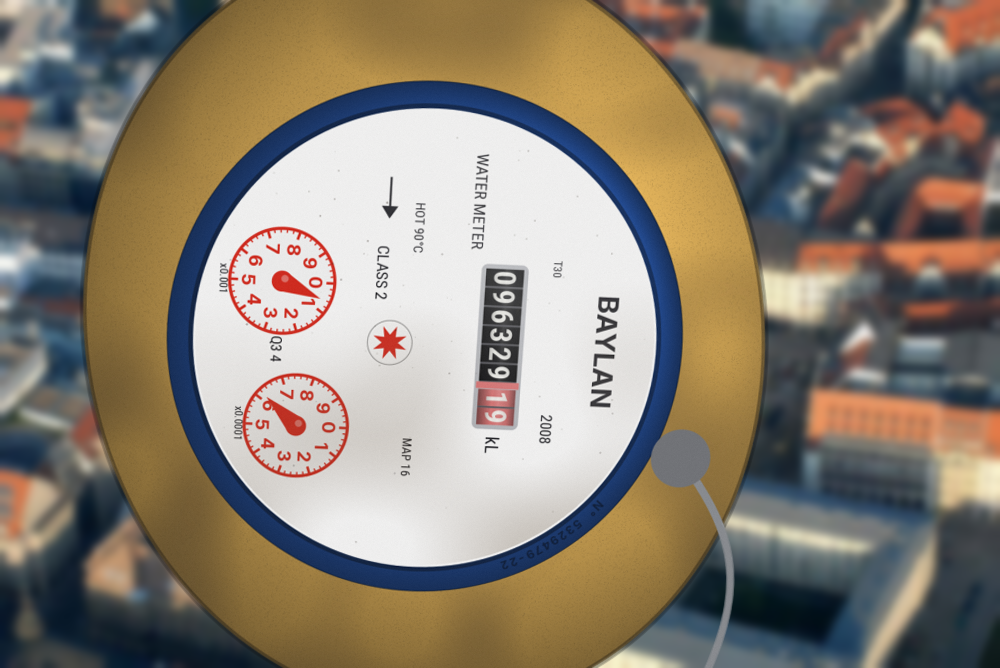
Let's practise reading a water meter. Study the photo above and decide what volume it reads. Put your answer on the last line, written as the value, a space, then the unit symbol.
96329.1906 kL
